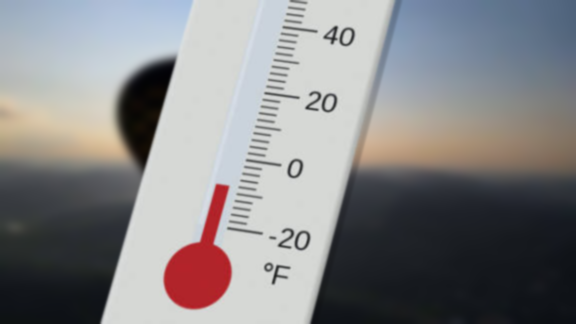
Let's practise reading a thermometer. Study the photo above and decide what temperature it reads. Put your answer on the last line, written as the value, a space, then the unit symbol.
-8 °F
